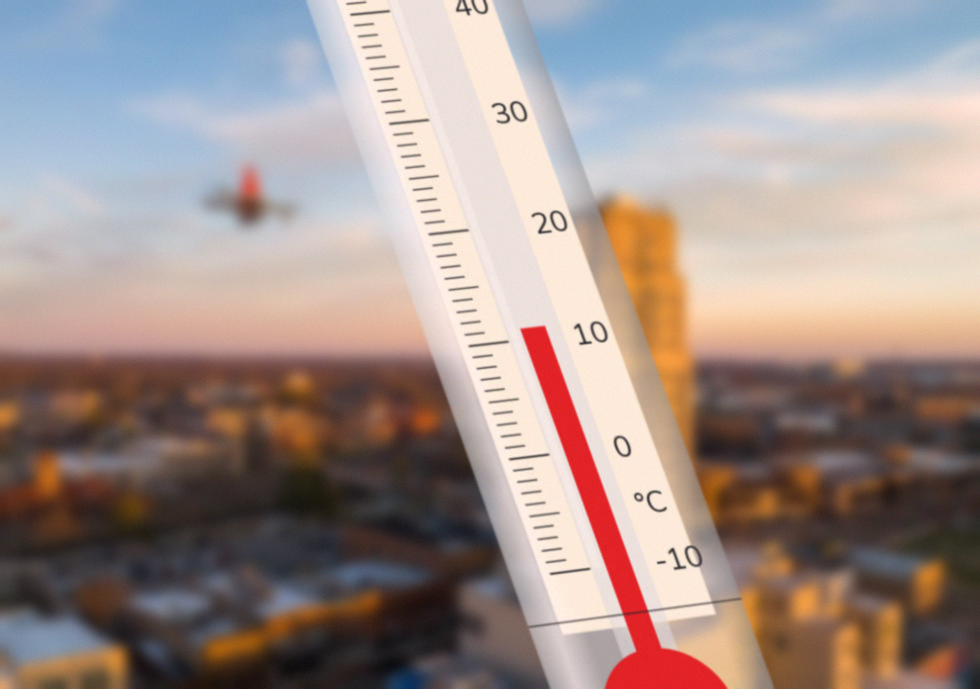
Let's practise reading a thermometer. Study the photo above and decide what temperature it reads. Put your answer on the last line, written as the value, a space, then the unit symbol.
11 °C
